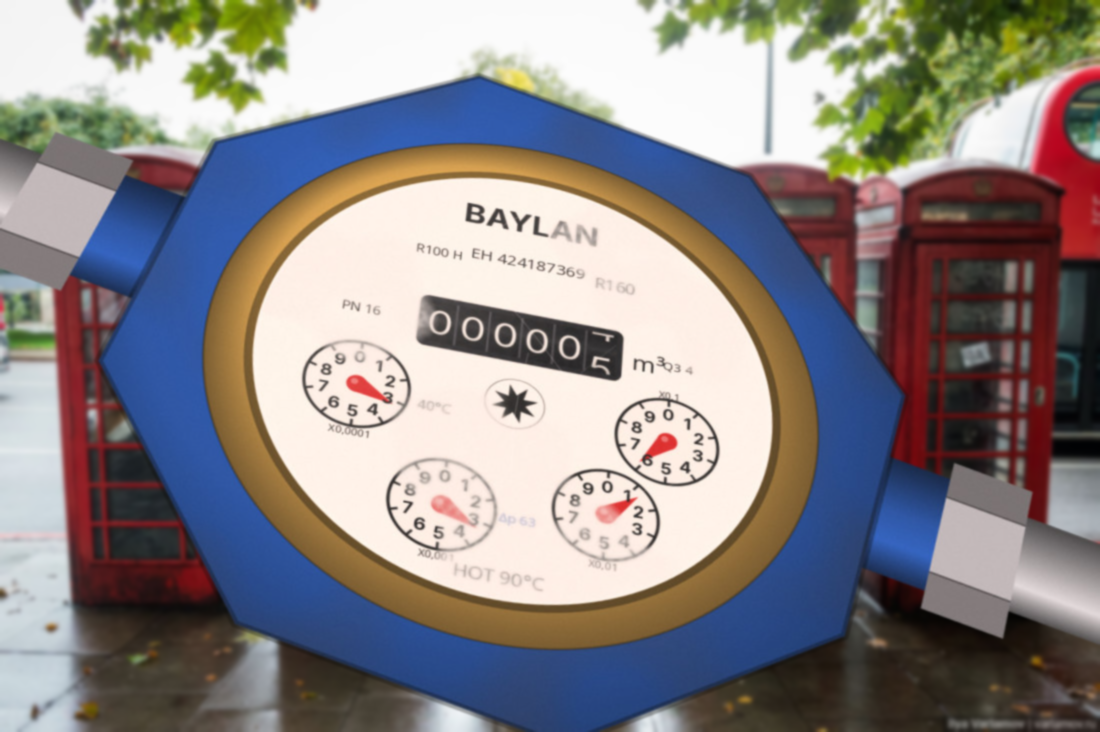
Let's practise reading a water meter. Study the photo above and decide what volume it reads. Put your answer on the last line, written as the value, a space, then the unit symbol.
4.6133 m³
